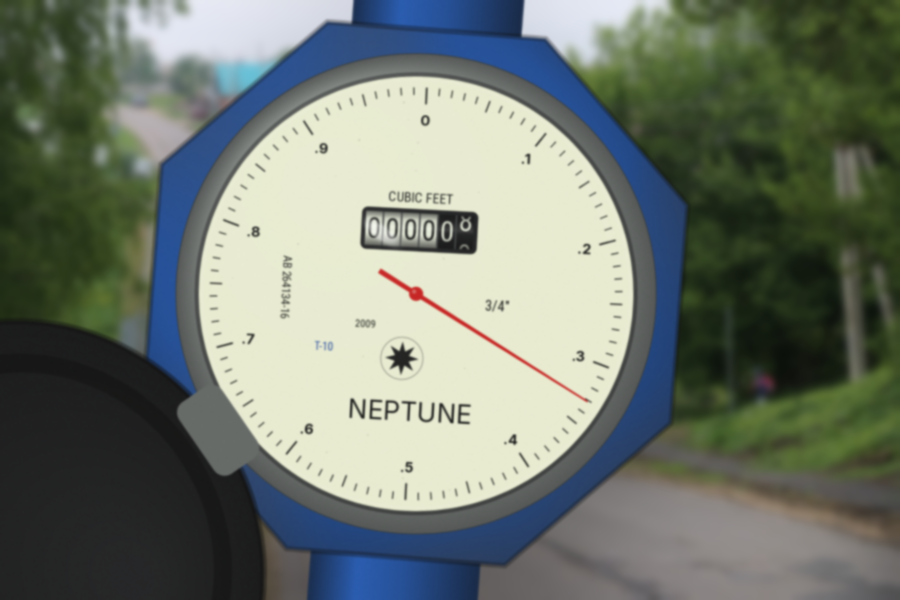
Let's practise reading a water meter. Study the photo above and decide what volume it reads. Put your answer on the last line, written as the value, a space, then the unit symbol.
8.33 ft³
